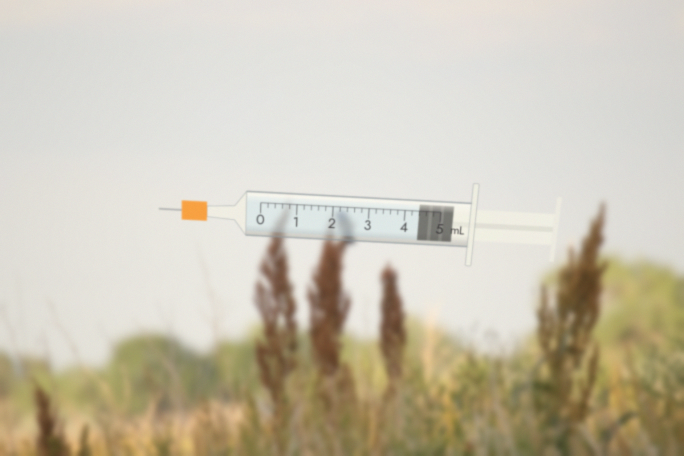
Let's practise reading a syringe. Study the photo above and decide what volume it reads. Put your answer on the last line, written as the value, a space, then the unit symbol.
4.4 mL
